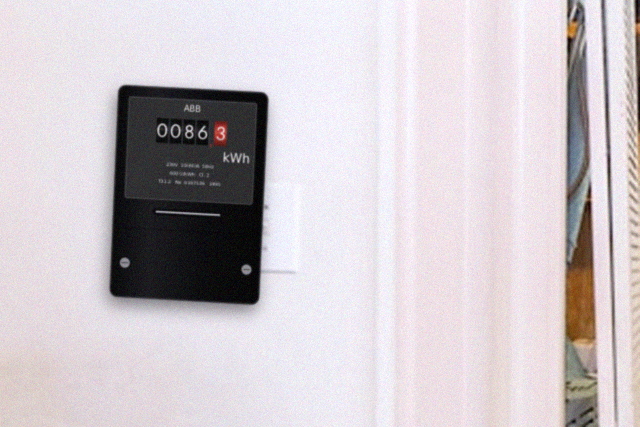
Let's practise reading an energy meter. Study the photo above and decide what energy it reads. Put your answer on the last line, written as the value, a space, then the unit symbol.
86.3 kWh
